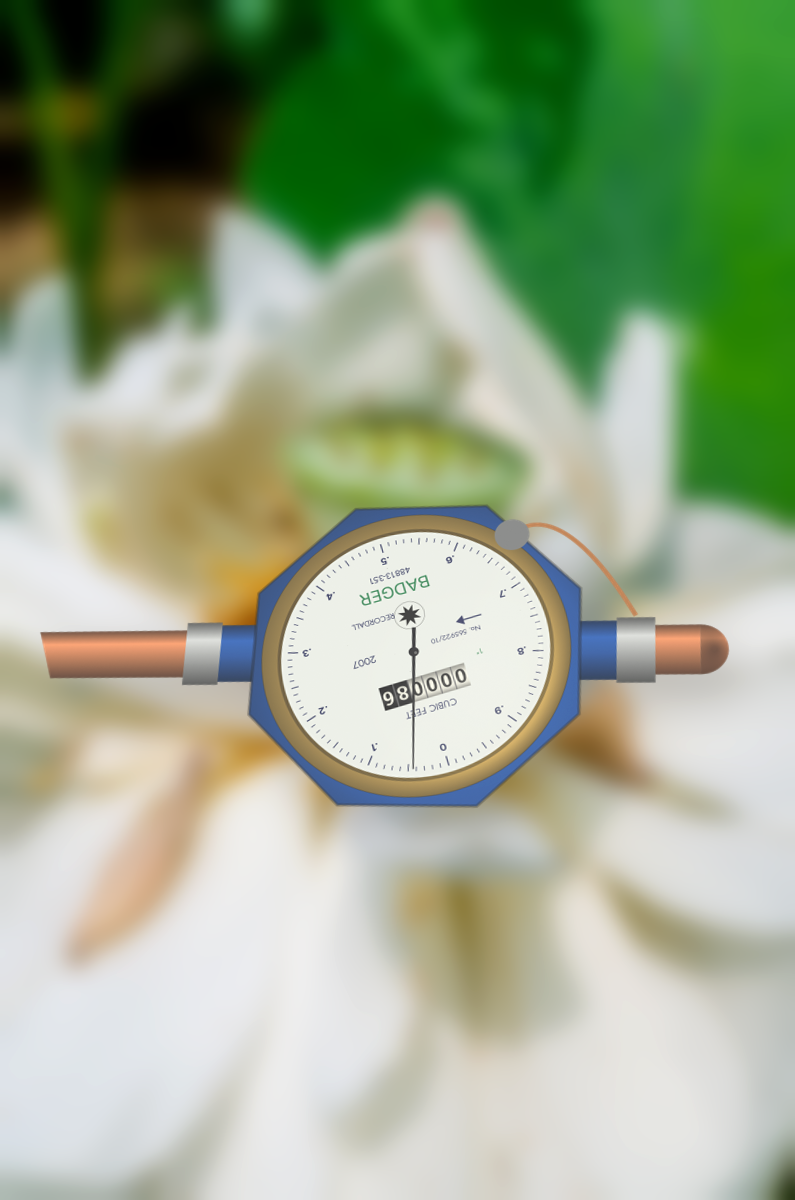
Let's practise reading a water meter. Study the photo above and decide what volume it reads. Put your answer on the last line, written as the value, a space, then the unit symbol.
86.04 ft³
